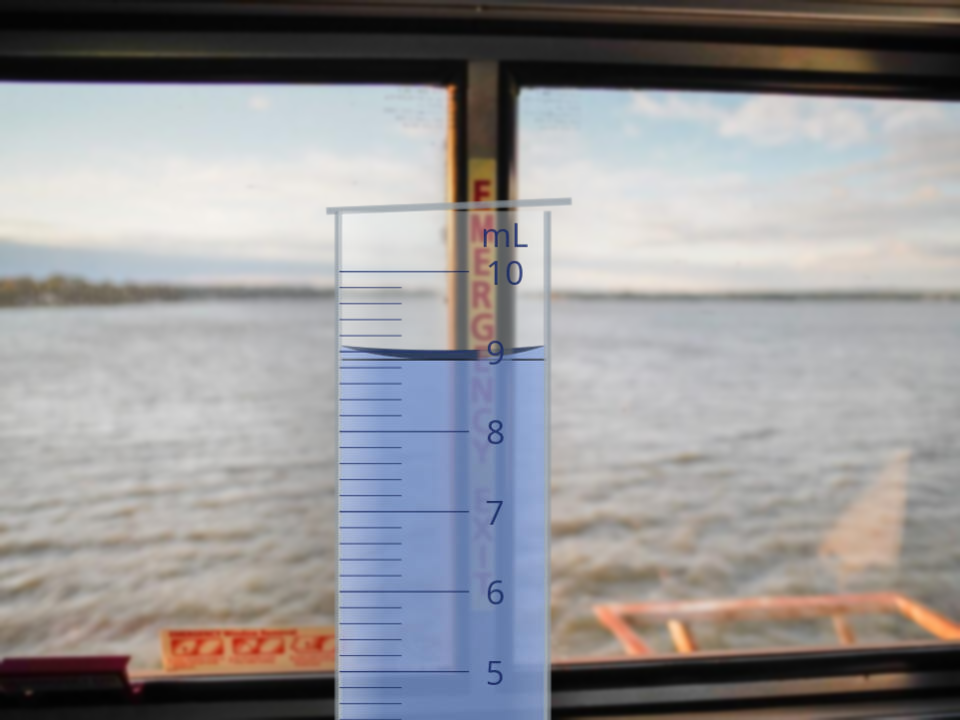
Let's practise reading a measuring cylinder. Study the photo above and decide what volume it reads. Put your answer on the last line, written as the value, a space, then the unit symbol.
8.9 mL
